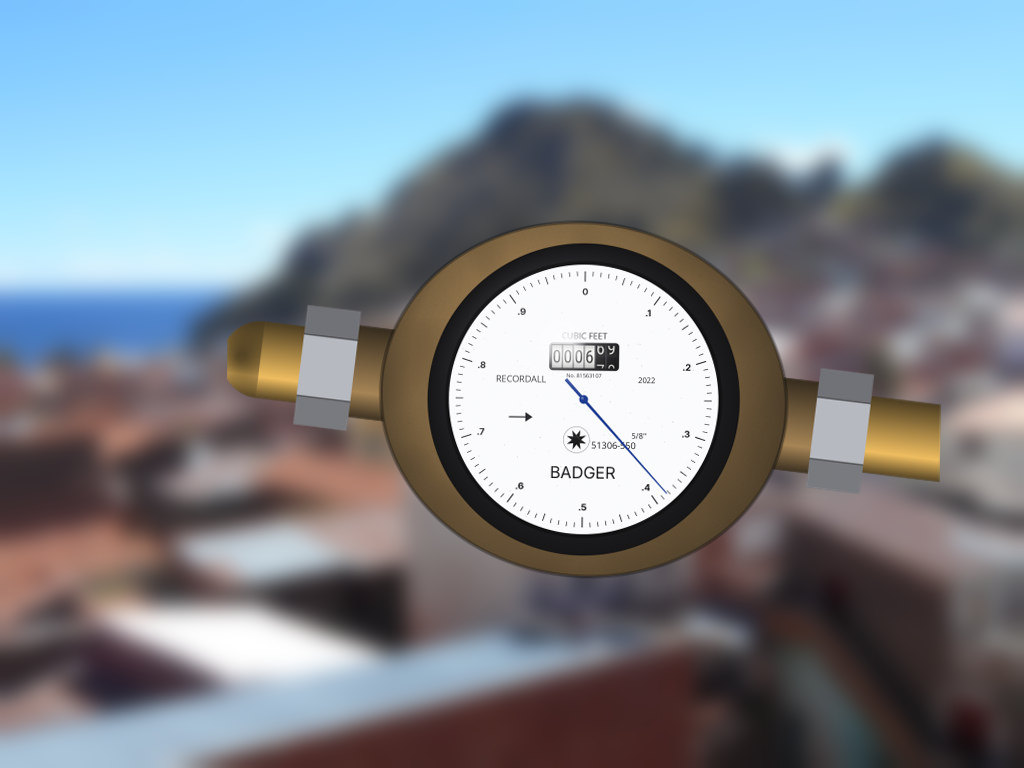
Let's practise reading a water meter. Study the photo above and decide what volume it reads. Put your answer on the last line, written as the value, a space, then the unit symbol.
669.38 ft³
